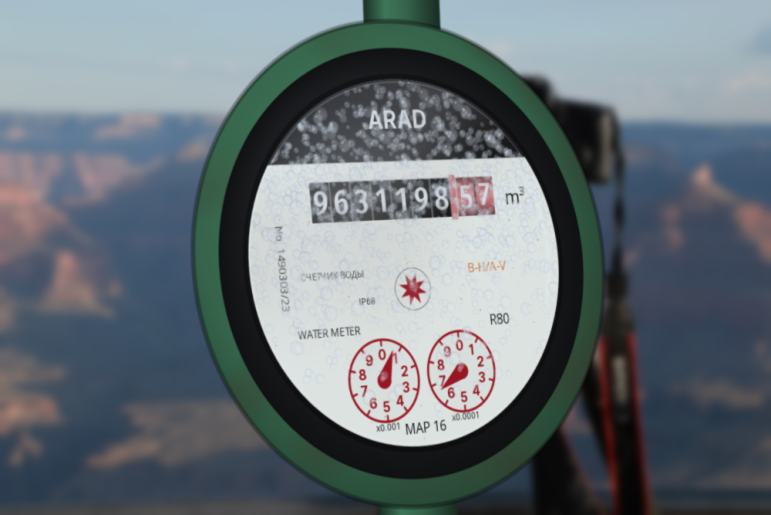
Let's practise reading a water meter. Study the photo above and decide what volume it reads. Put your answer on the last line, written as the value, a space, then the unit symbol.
9631198.5706 m³
